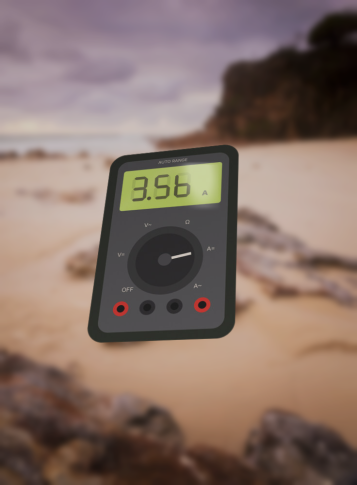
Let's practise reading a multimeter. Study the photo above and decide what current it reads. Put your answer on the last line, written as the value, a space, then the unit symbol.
3.56 A
